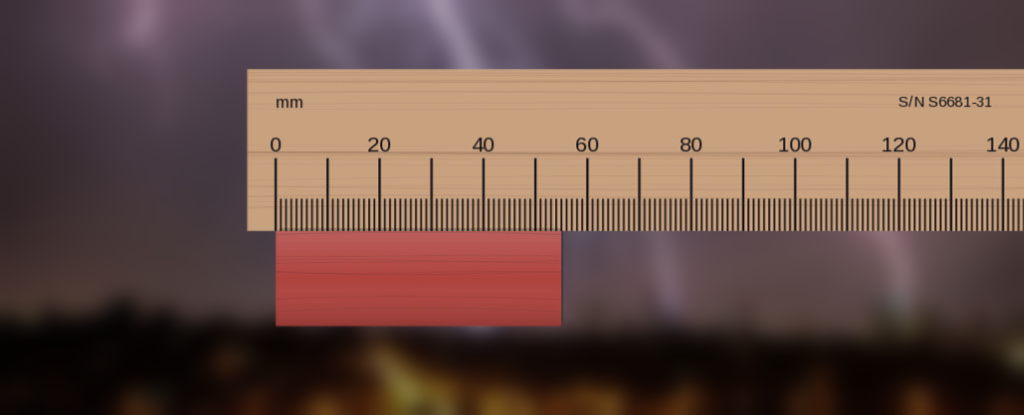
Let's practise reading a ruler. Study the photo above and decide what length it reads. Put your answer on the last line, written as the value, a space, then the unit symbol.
55 mm
